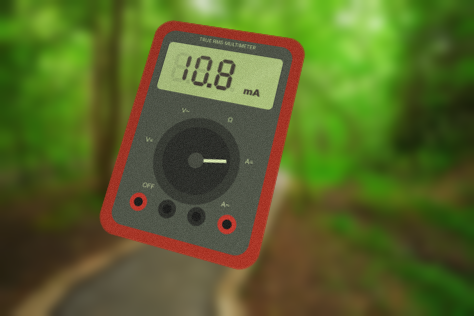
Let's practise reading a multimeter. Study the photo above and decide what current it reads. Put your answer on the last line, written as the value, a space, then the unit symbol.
10.8 mA
